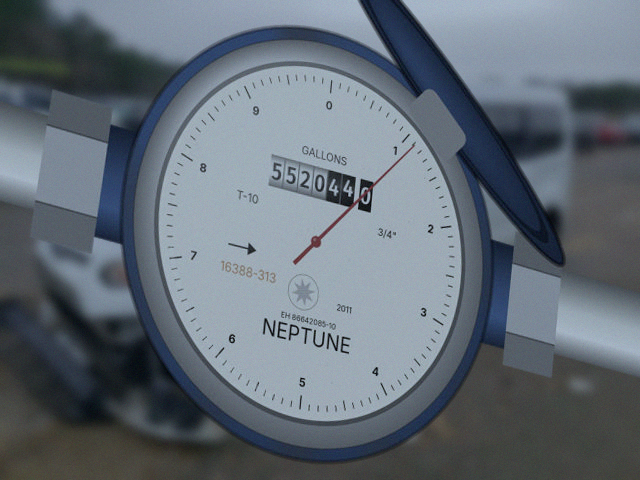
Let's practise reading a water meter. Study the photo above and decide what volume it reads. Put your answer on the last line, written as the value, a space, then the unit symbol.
5520441.1 gal
